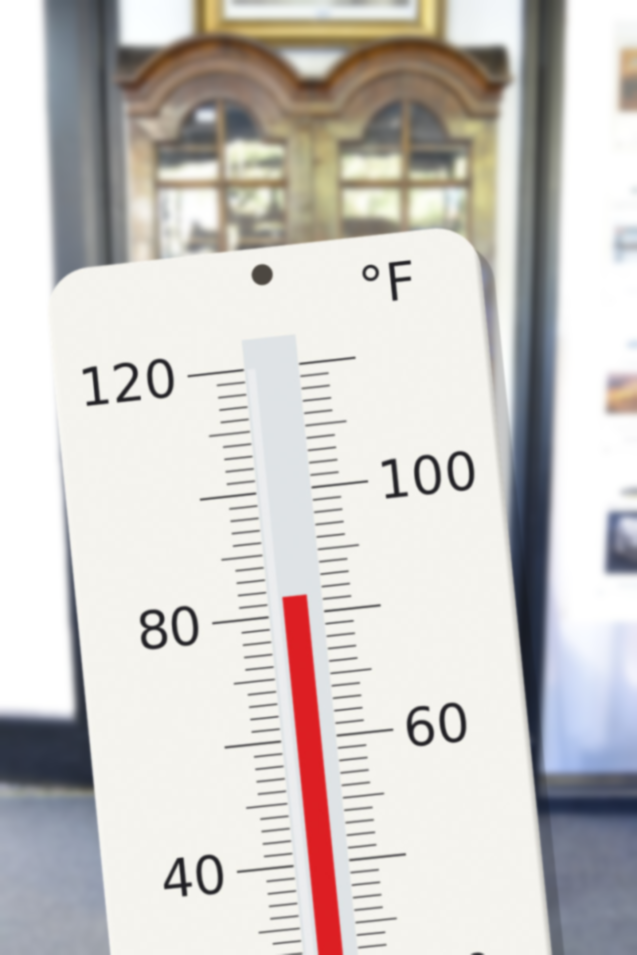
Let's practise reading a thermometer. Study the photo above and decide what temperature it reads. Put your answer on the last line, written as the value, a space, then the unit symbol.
83 °F
